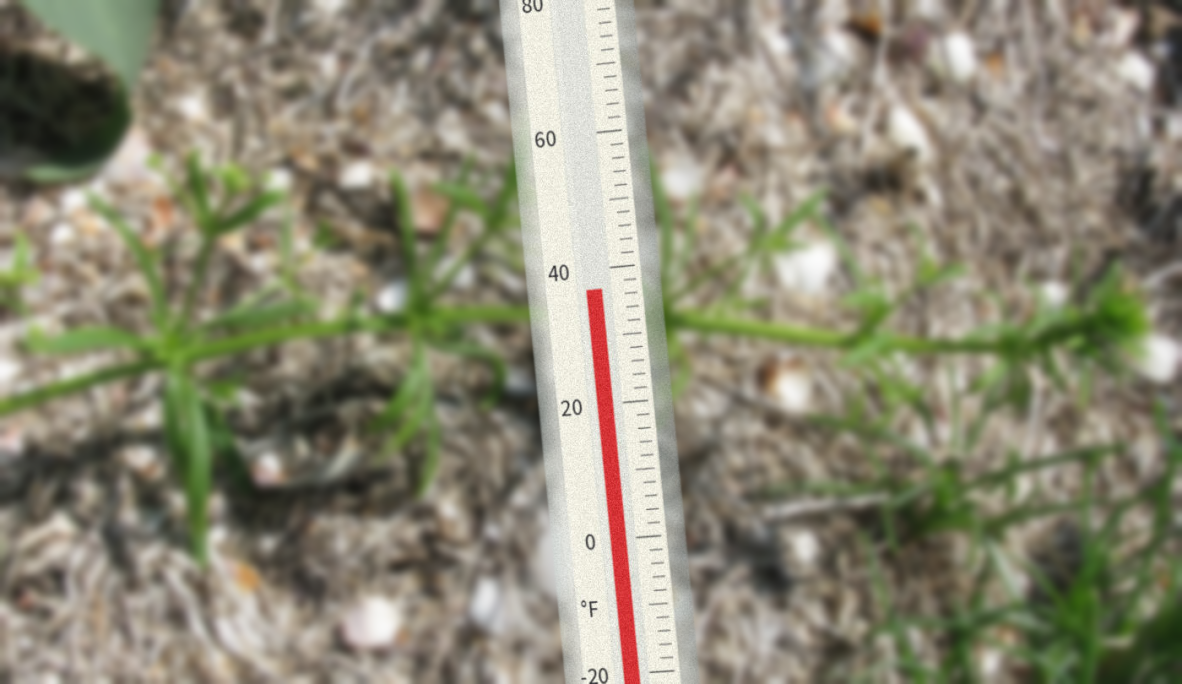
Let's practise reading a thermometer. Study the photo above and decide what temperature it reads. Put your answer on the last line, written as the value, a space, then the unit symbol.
37 °F
